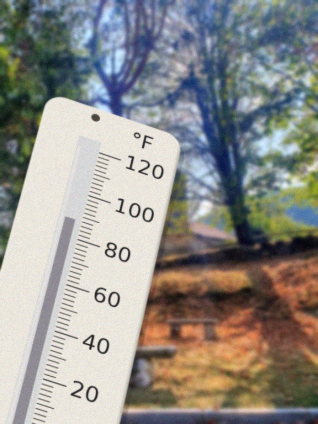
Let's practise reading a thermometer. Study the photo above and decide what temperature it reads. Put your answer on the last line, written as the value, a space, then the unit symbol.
88 °F
